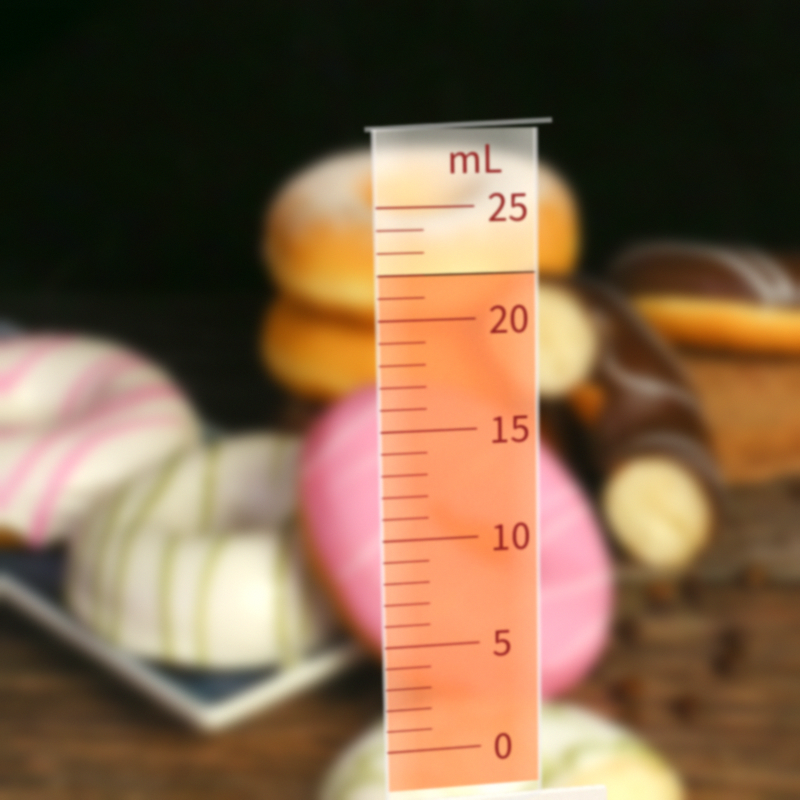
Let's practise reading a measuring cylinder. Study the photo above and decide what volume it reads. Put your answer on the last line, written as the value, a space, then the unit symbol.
22 mL
